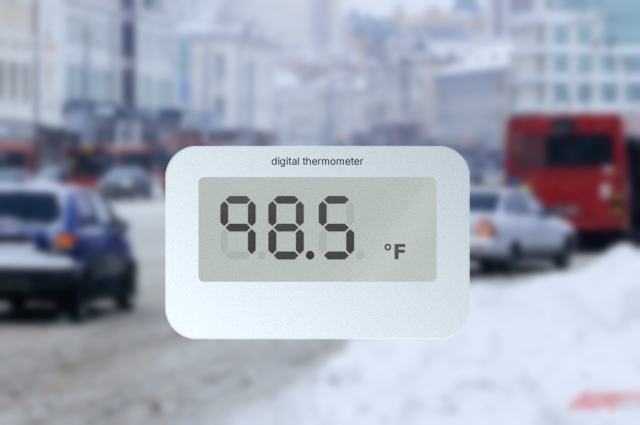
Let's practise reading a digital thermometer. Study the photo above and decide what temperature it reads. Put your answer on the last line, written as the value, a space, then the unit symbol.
98.5 °F
